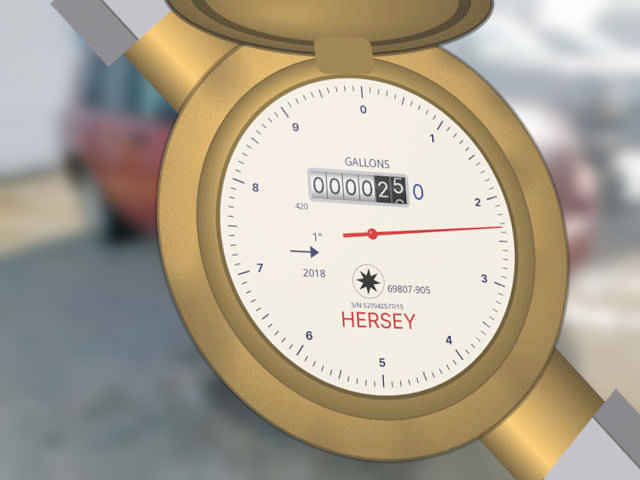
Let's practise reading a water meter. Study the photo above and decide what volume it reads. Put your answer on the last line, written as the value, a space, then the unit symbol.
252.3 gal
